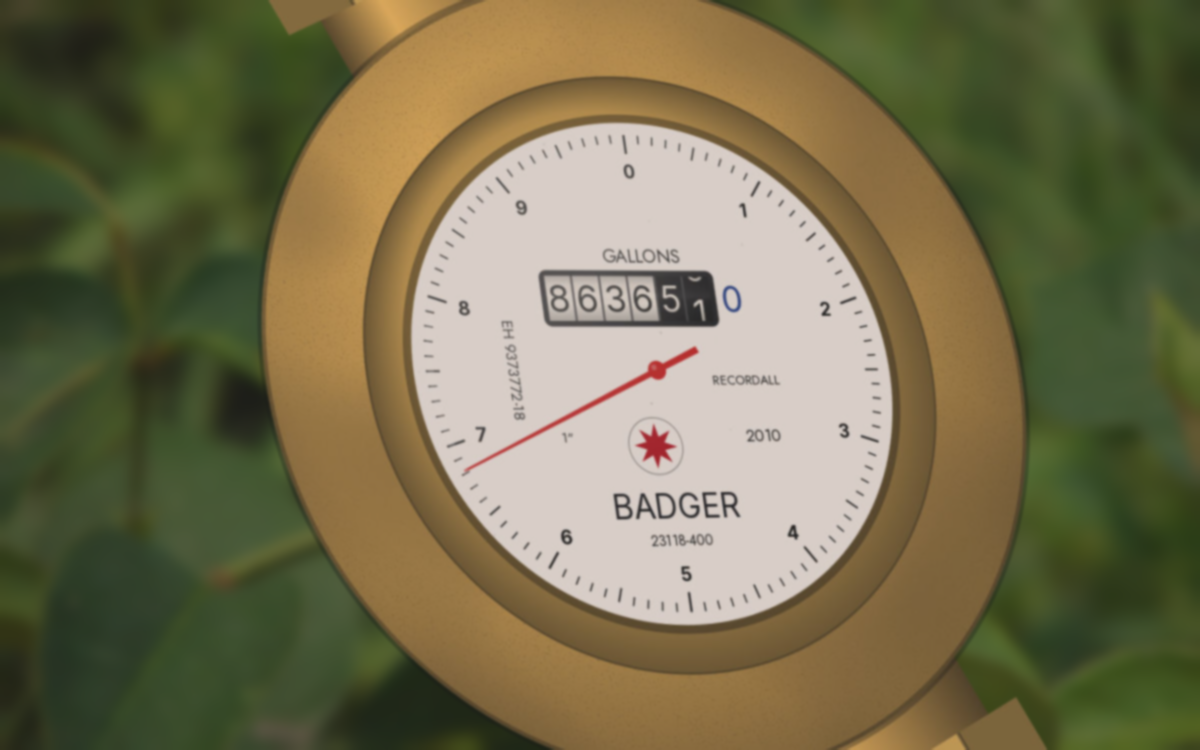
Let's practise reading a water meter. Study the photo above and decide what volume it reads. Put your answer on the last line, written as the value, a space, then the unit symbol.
8636506.8 gal
